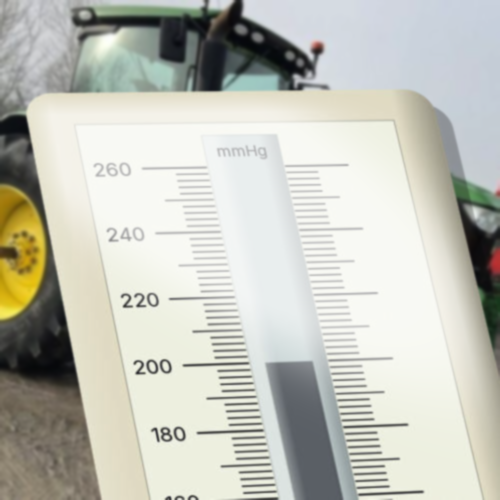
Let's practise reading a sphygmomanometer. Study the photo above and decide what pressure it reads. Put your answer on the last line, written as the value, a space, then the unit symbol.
200 mmHg
